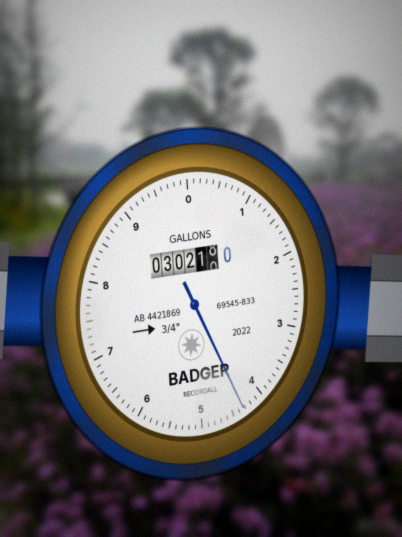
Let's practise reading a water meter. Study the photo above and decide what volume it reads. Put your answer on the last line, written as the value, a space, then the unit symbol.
302184.3 gal
